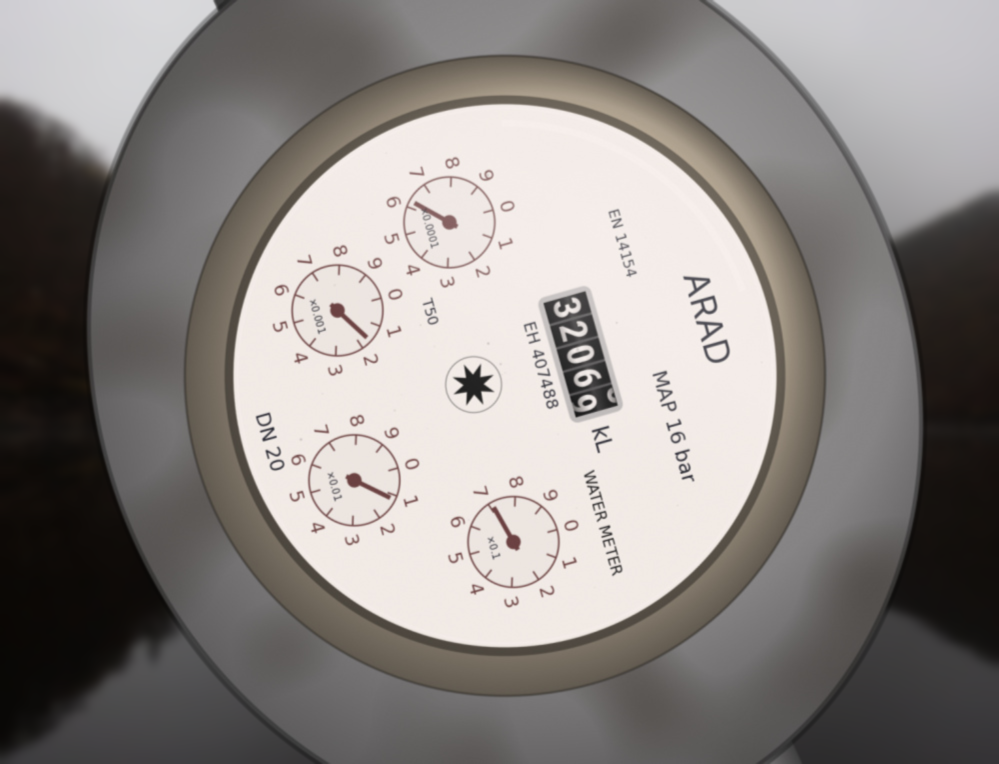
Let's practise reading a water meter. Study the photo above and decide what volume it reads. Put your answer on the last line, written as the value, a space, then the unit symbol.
32068.7116 kL
